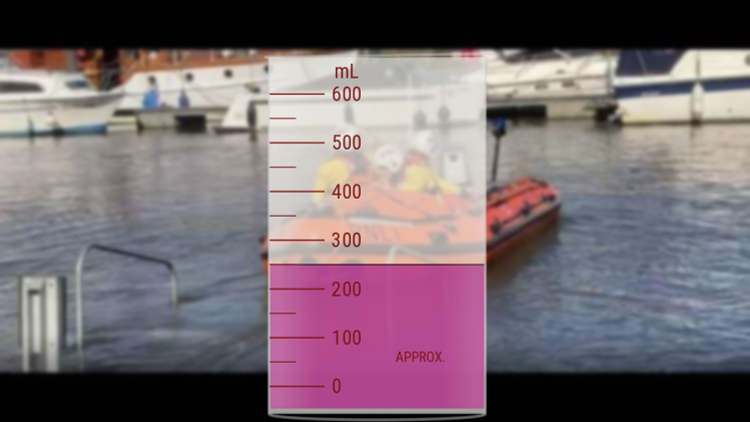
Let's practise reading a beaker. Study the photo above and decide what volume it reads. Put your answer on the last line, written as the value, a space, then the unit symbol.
250 mL
